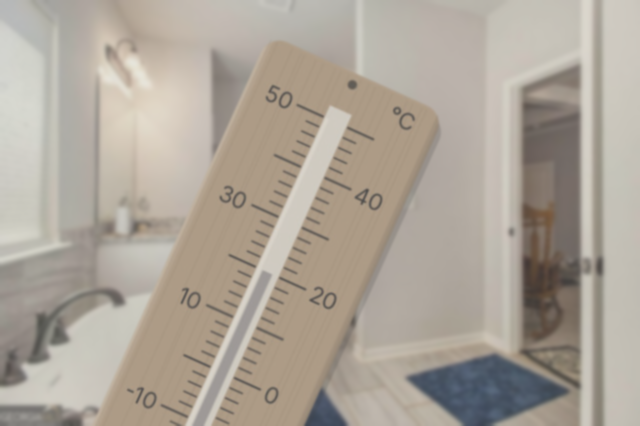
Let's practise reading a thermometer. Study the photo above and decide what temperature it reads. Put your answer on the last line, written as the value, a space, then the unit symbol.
20 °C
